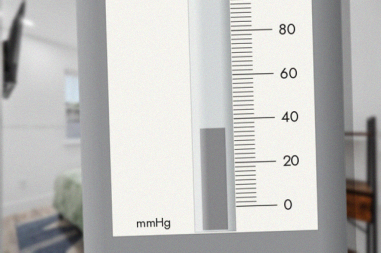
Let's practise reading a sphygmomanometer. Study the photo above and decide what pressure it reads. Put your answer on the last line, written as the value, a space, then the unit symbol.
36 mmHg
